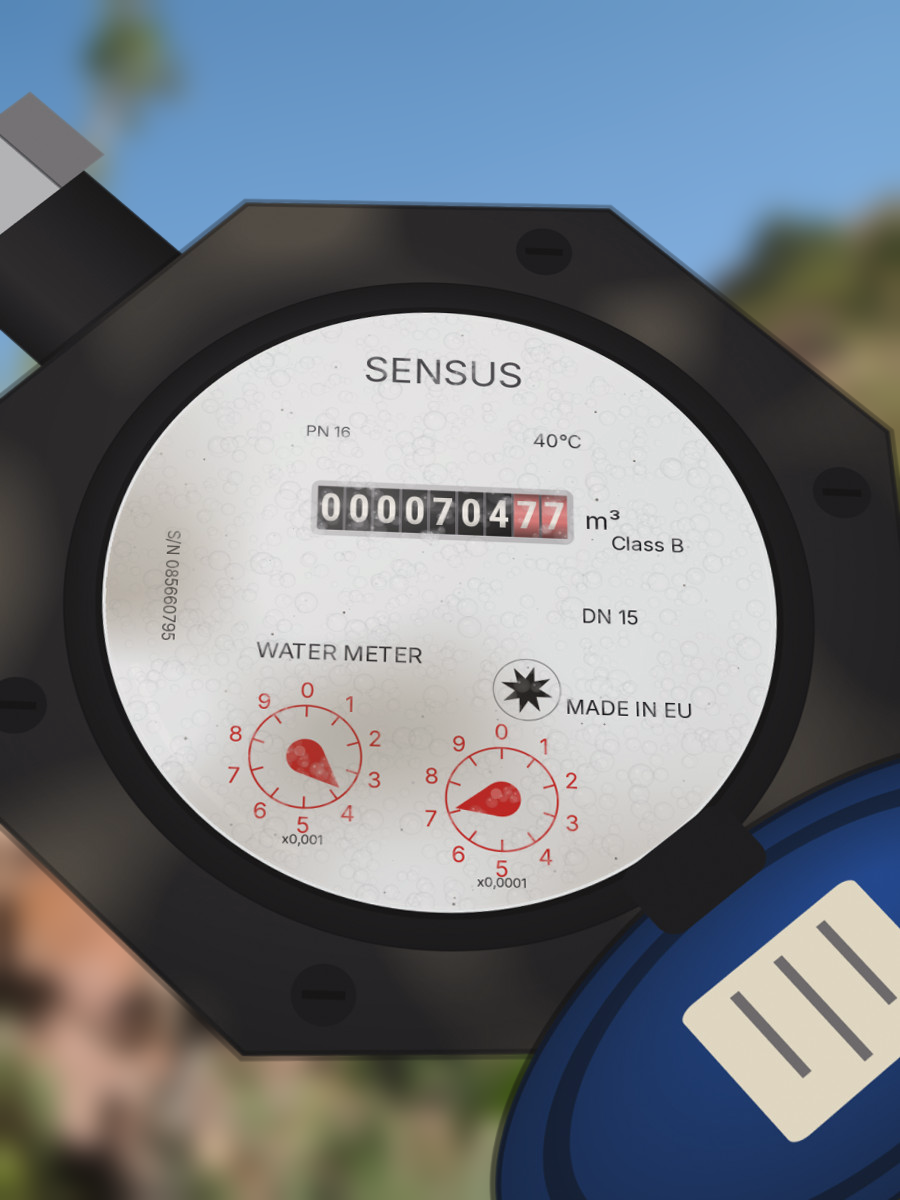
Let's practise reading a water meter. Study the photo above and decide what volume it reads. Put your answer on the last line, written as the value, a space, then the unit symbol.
704.7737 m³
